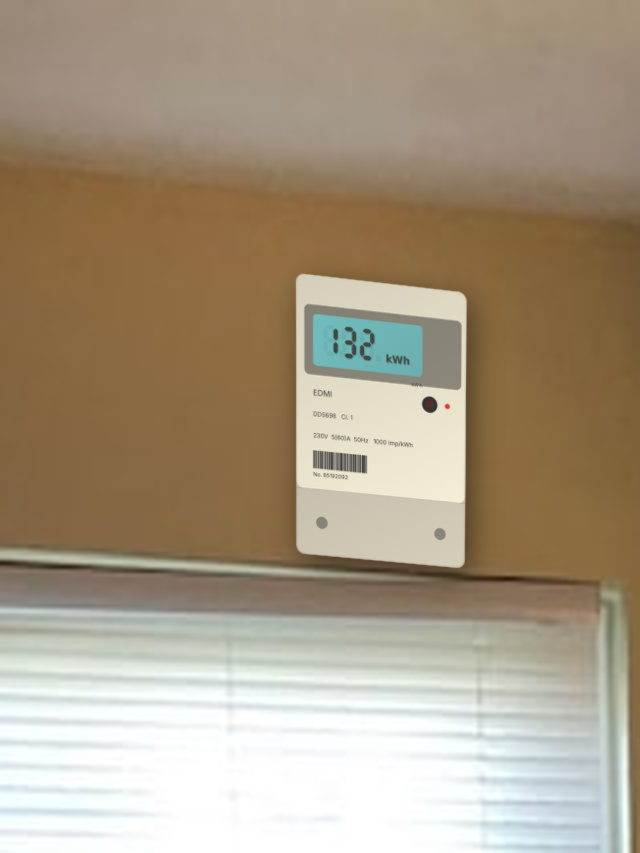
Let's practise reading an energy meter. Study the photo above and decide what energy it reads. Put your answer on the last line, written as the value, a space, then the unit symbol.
132 kWh
